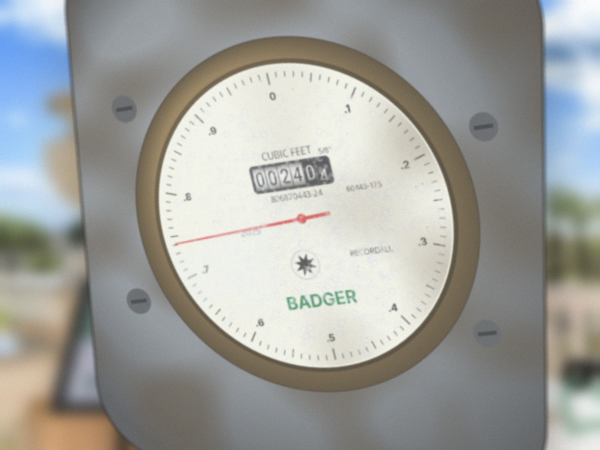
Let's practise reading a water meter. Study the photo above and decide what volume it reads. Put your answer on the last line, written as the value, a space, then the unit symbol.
2403.74 ft³
